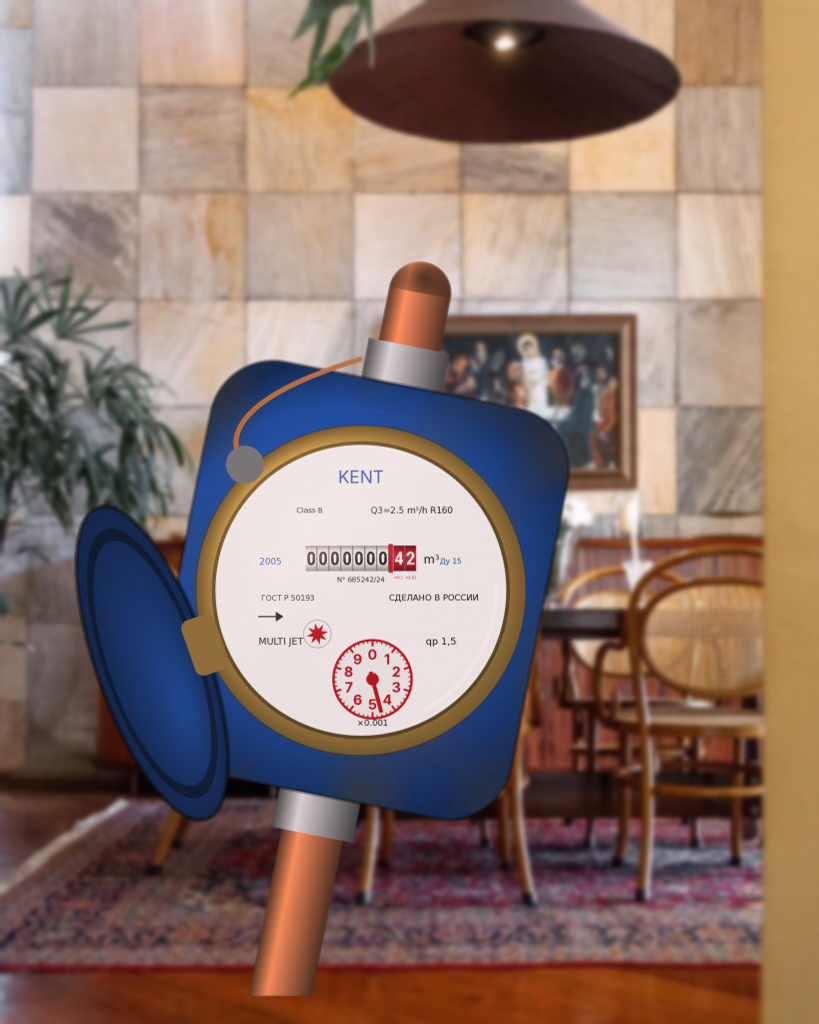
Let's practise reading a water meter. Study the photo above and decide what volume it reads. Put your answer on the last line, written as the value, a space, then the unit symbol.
0.424 m³
